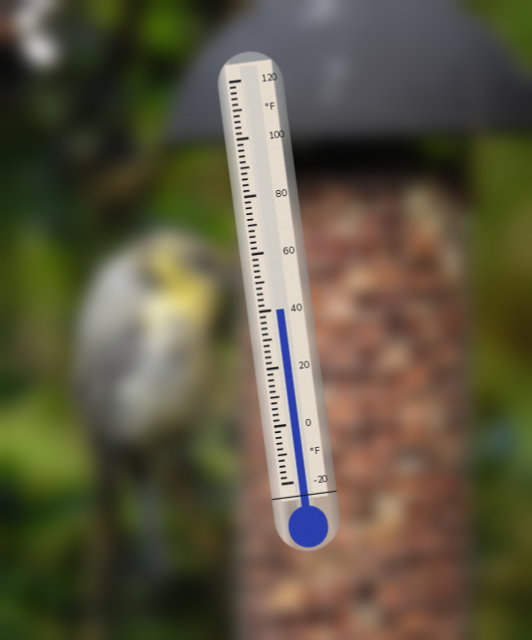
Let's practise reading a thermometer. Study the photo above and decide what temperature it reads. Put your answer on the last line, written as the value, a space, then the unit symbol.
40 °F
